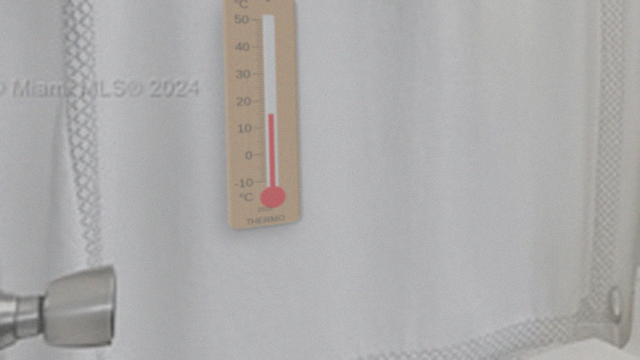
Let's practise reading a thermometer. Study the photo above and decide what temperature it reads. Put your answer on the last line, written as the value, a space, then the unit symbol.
15 °C
